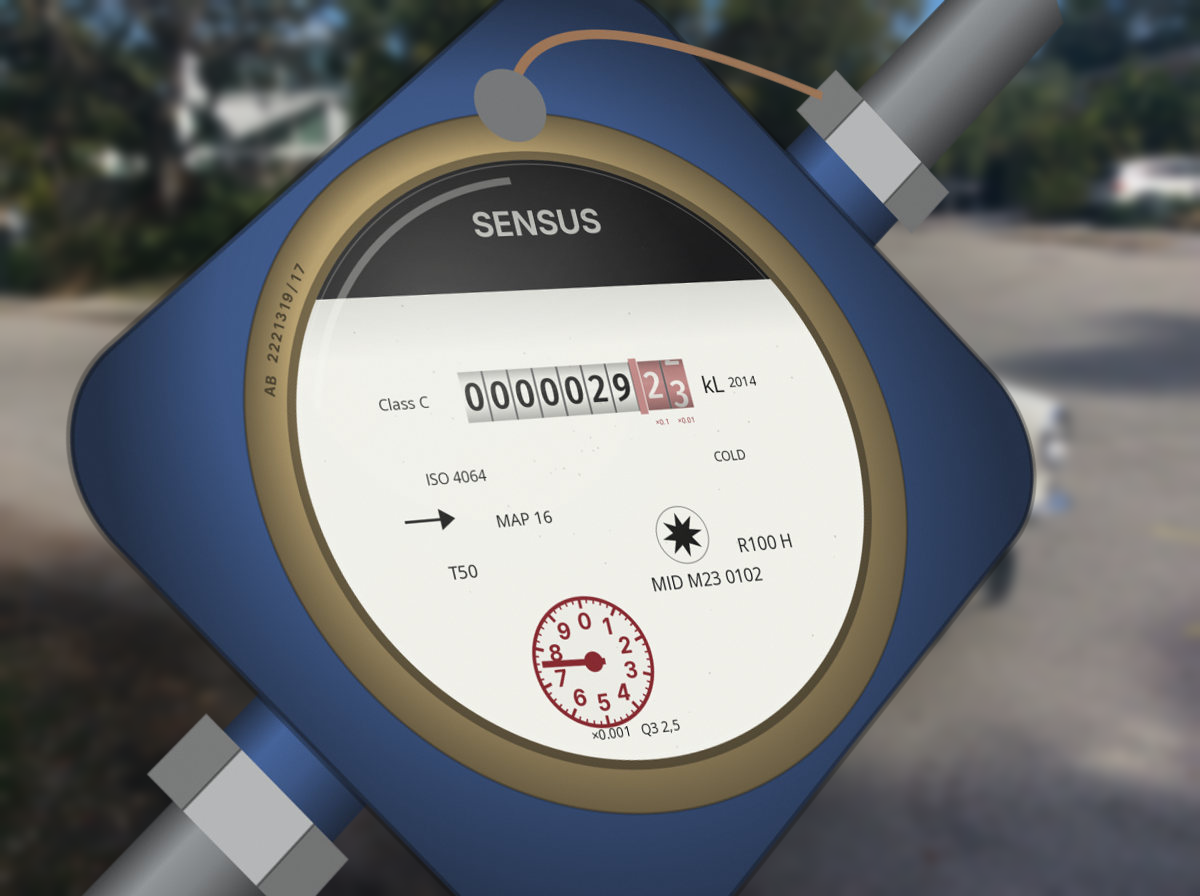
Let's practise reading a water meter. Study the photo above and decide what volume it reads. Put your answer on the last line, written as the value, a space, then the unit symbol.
29.227 kL
